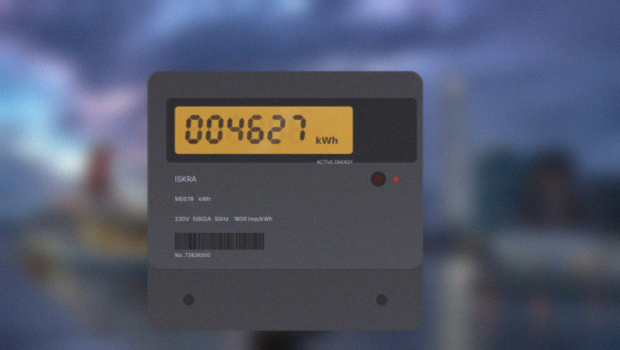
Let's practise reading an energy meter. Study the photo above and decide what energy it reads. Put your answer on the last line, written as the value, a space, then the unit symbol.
4627 kWh
